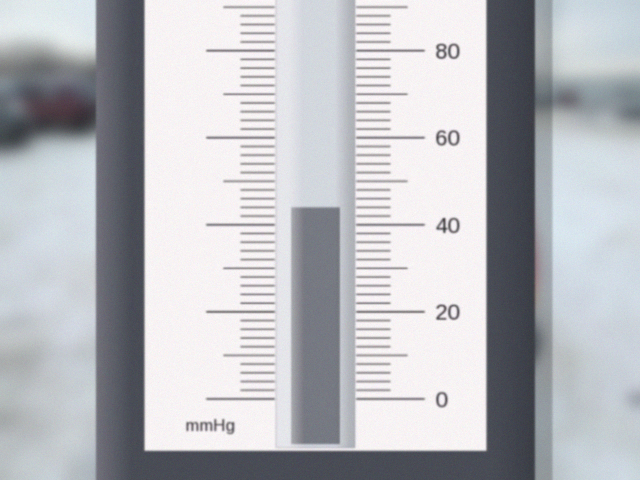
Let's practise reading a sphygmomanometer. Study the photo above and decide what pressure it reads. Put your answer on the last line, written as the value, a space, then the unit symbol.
44 mmHg
